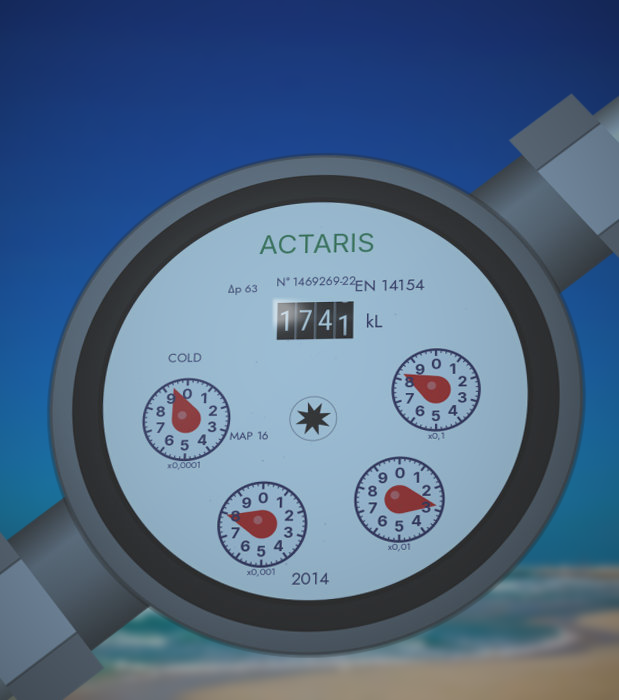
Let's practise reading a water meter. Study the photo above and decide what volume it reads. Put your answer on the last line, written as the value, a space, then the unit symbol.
1740.8279 kL
